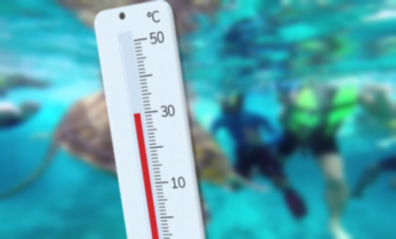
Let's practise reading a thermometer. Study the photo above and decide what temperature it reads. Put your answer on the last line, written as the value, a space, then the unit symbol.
30 °C
